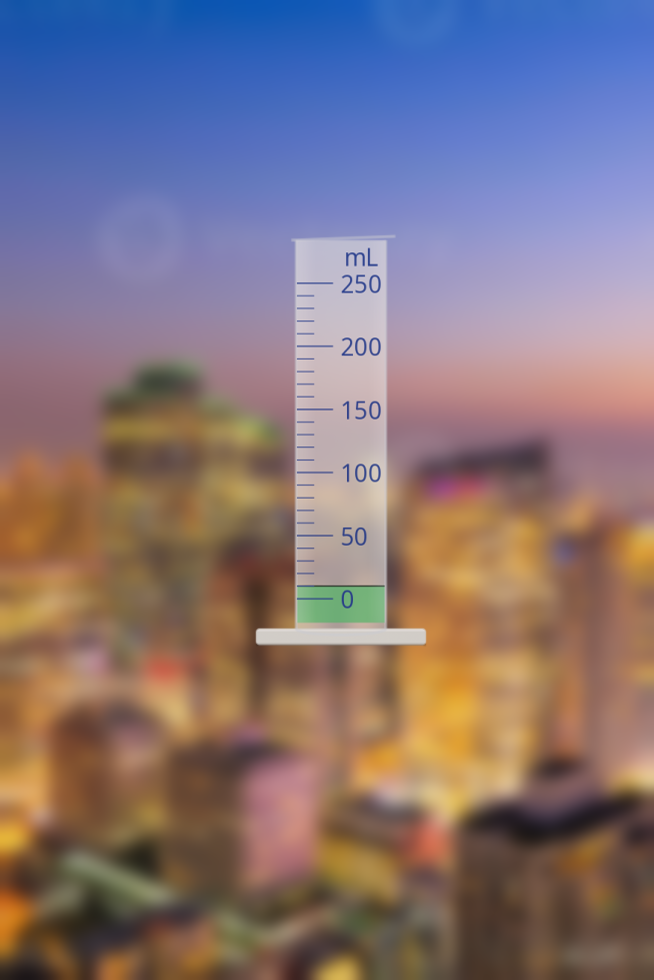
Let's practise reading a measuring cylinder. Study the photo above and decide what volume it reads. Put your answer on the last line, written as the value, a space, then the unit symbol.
10 mL
